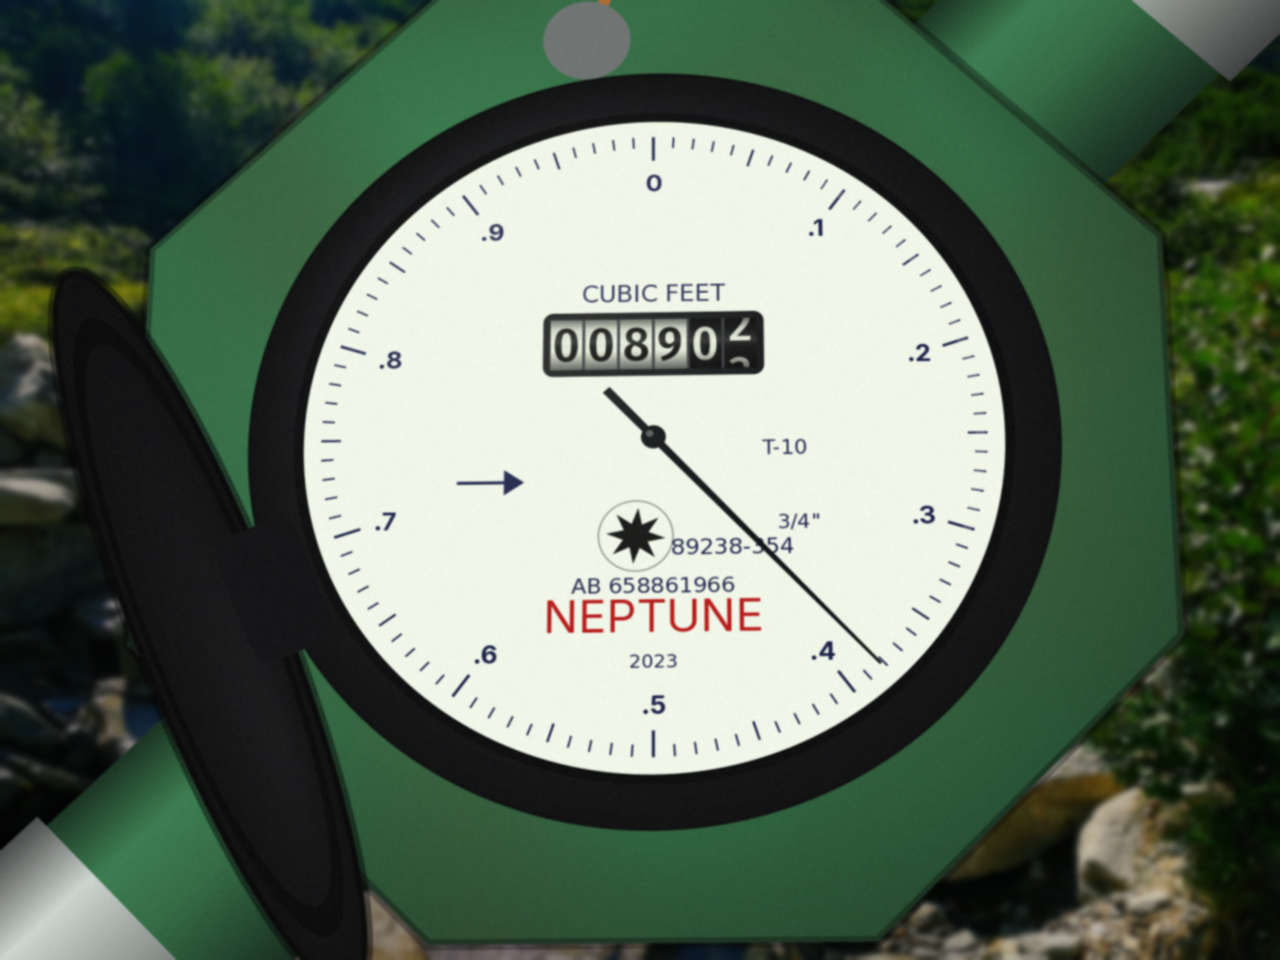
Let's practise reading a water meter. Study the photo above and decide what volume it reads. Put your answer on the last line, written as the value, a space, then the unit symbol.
8902.38 ft³
